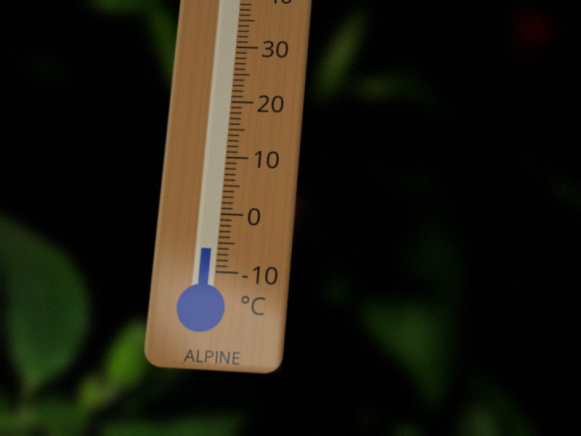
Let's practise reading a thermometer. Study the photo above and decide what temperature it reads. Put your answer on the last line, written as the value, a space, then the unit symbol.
-6 °C
